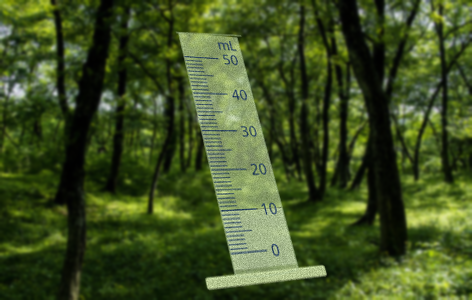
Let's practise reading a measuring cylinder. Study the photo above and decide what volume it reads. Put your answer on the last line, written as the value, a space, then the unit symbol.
10 mL
